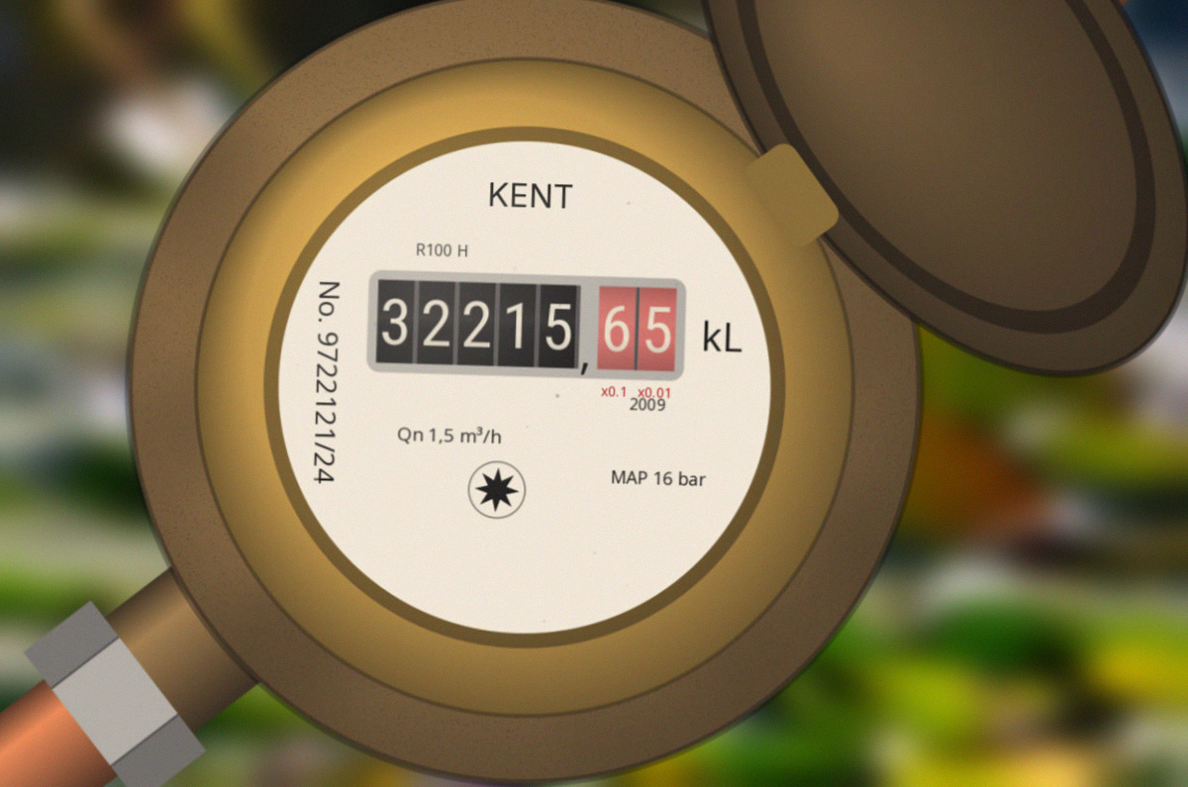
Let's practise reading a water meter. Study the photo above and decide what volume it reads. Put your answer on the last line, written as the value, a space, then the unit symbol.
32215.65 kL
